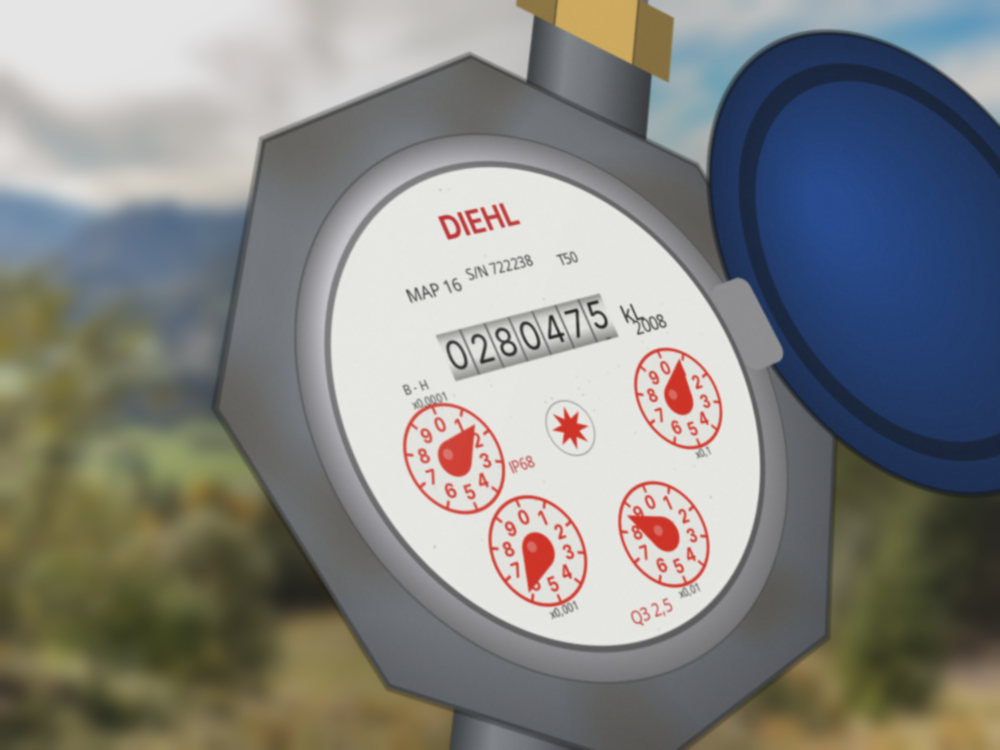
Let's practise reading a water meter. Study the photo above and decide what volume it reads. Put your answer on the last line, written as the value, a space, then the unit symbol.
280475.0861 kL
